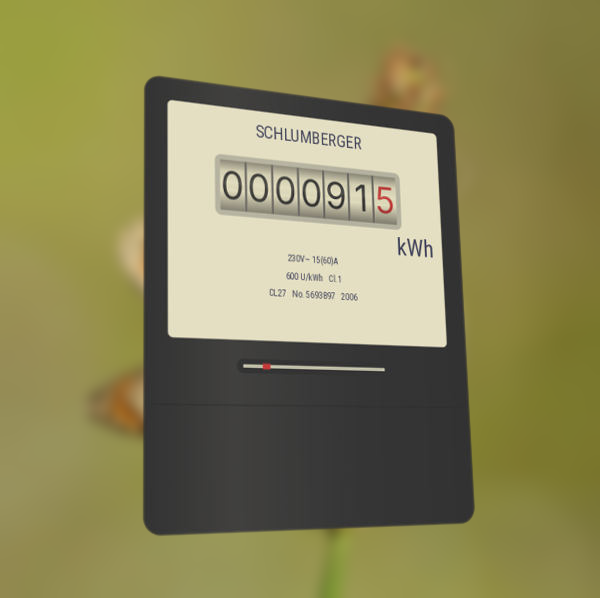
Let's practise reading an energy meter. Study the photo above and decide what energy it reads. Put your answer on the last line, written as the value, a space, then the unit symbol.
91.5 kWh
